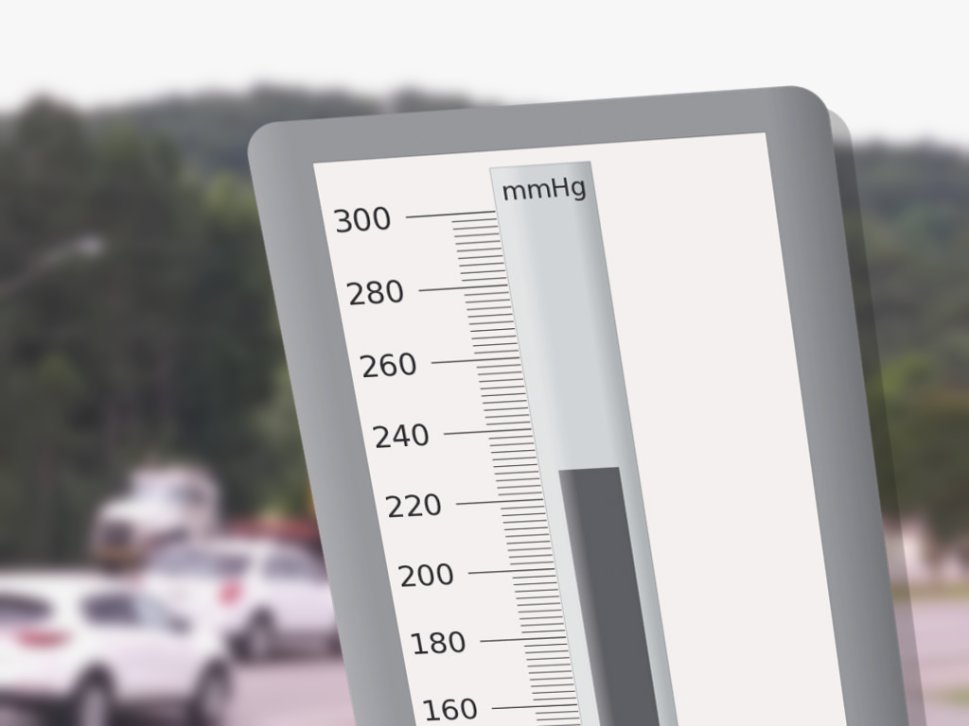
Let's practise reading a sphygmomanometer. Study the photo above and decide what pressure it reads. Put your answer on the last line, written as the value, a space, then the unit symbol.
228 mmHg
